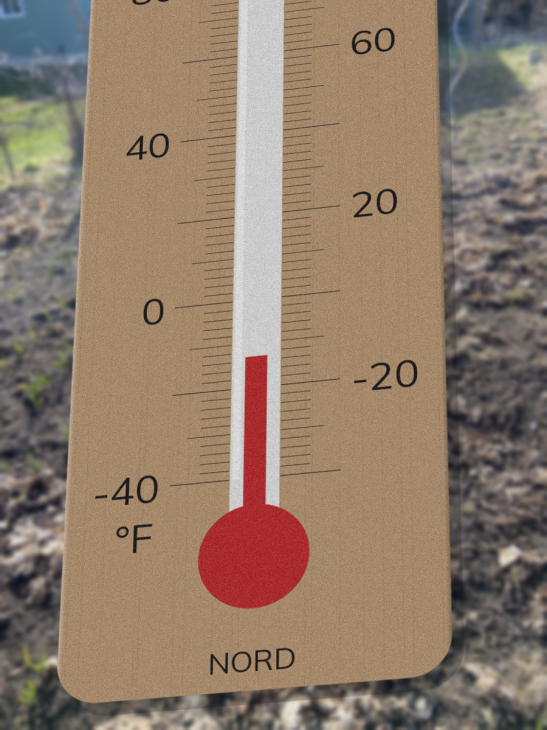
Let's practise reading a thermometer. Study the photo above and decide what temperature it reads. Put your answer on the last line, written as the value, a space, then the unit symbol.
-13 °F
